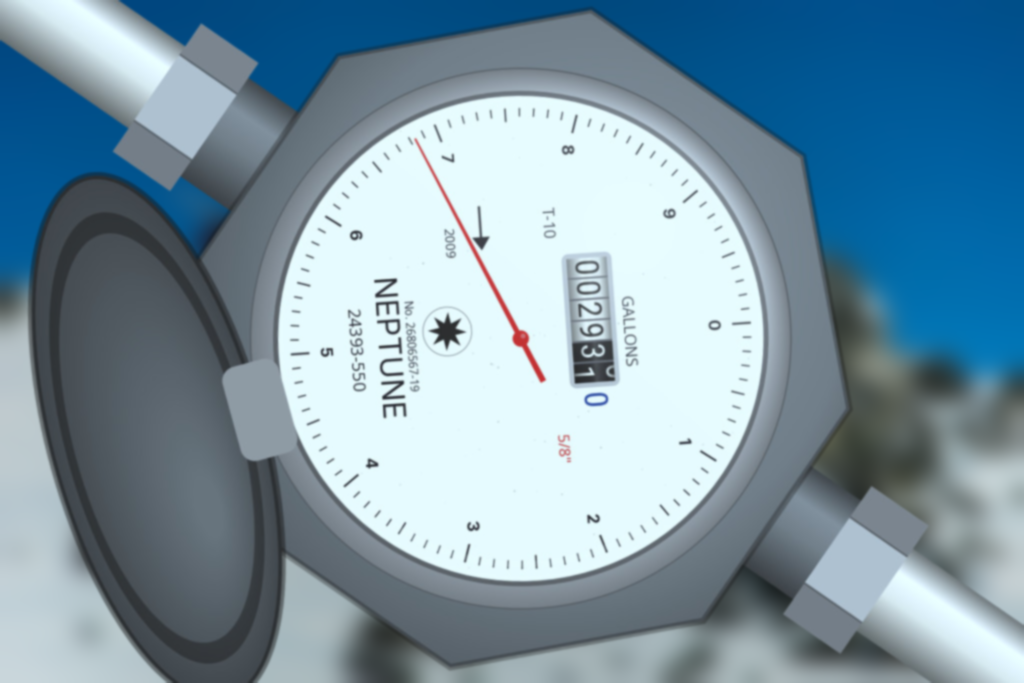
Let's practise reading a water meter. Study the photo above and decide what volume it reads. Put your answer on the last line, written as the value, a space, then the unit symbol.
29306.8 gal
